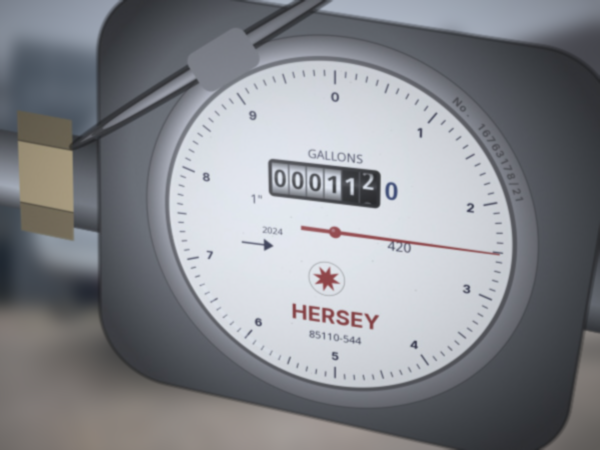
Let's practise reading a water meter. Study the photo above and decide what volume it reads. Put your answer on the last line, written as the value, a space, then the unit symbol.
1122.5 gal
